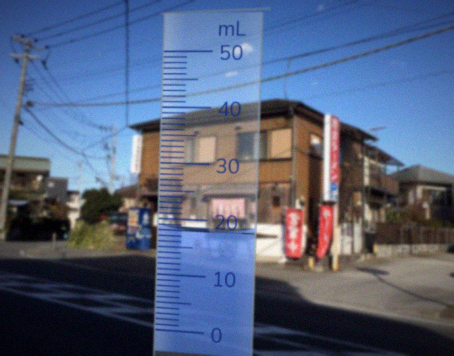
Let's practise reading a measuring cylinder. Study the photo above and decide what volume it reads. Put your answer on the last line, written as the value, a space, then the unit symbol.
18 mL
